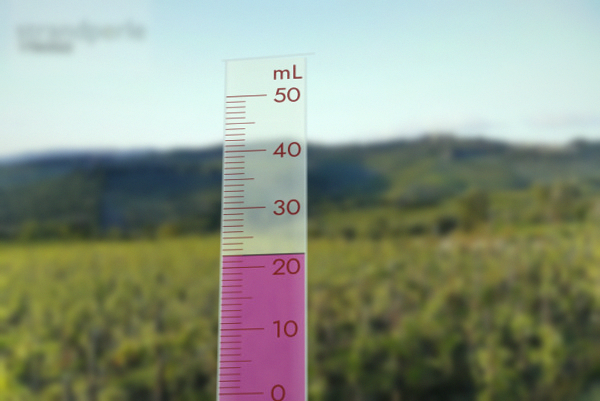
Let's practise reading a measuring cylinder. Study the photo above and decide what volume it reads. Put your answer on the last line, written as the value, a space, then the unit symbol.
22 mL
